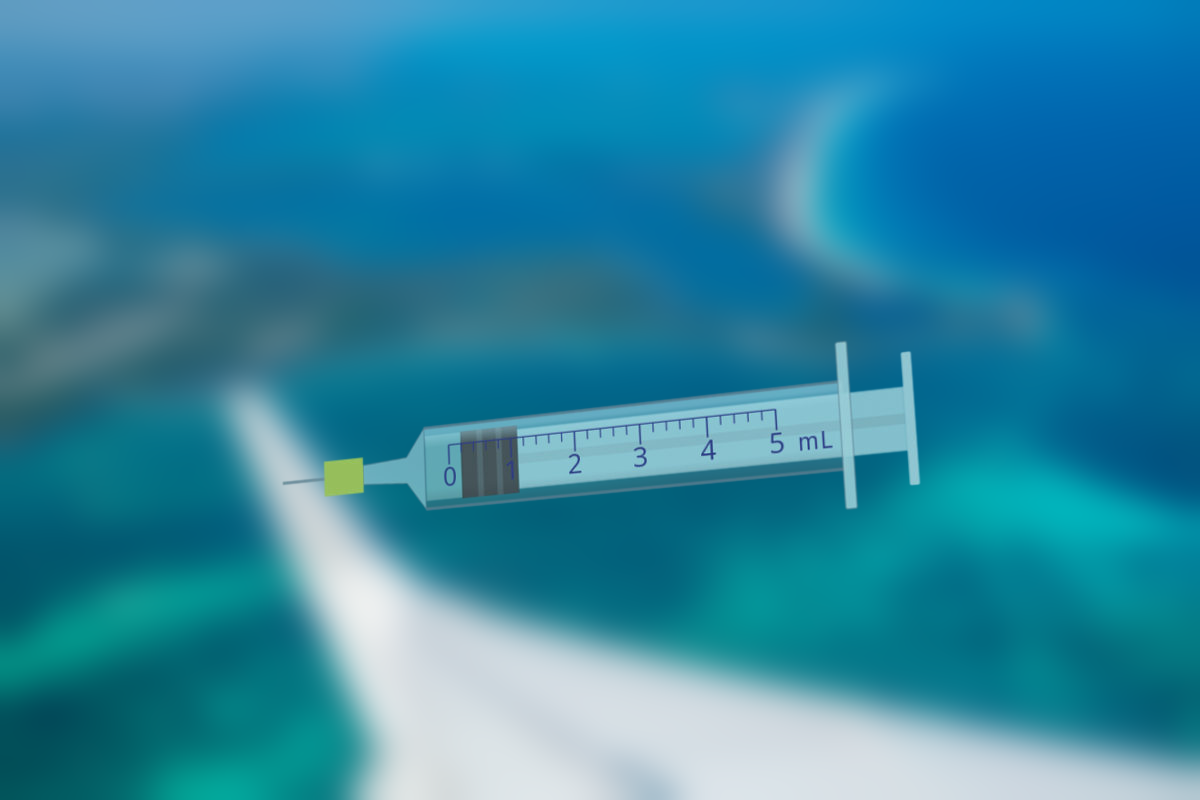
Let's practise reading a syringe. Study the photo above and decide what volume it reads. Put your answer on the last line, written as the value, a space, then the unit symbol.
0.2 mL
